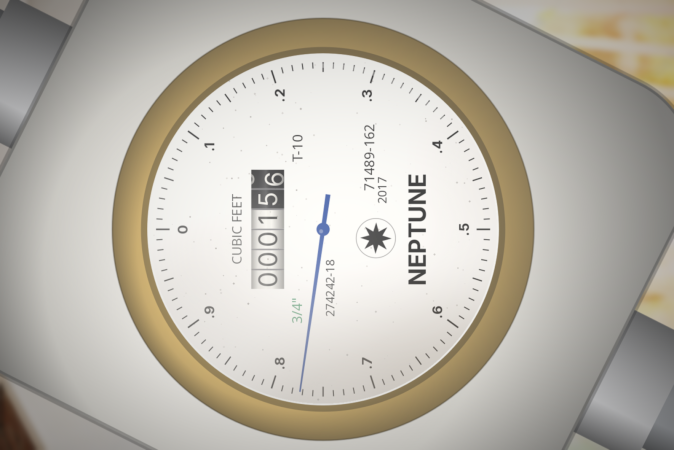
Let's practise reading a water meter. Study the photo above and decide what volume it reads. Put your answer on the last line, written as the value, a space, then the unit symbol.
155.77 ft³
